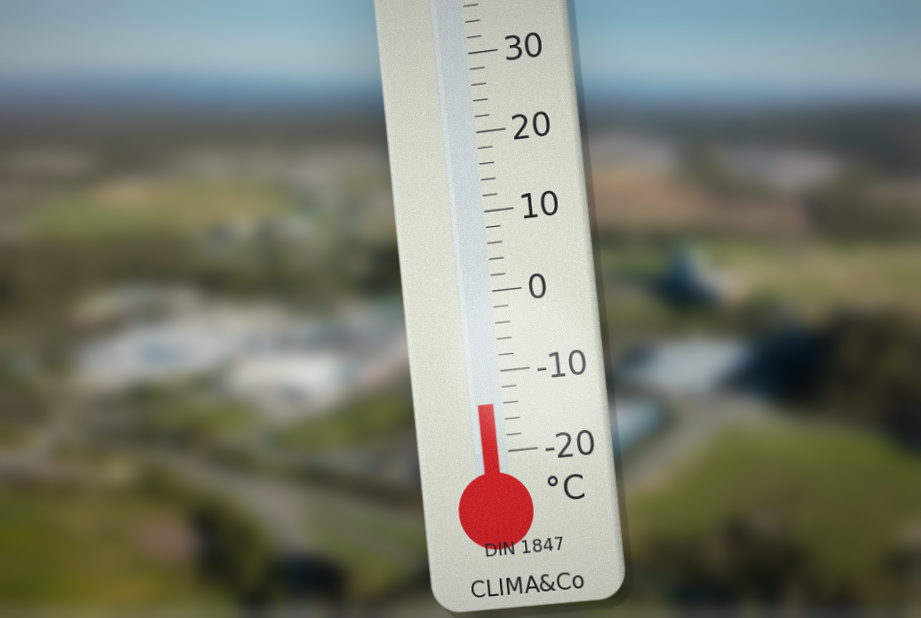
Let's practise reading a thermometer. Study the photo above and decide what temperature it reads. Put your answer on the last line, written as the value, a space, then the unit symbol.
-14 °C
